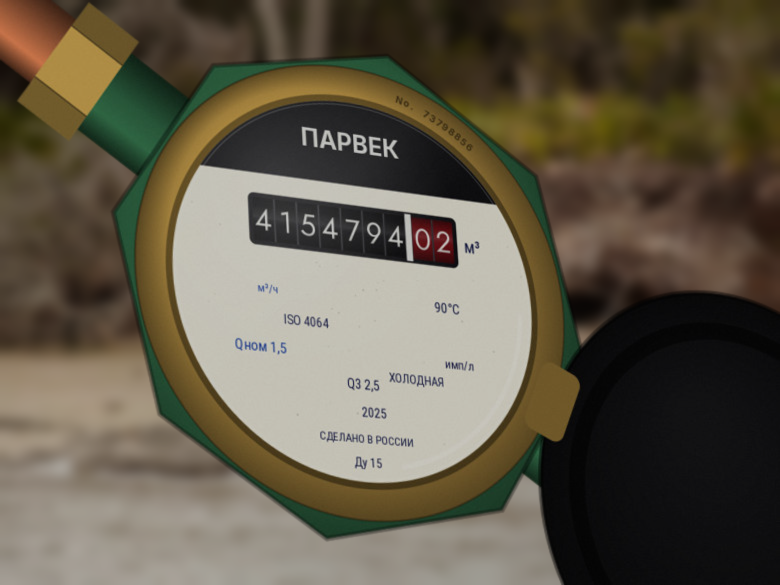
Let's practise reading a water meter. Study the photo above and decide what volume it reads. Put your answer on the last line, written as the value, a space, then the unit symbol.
4154794.02 m³
